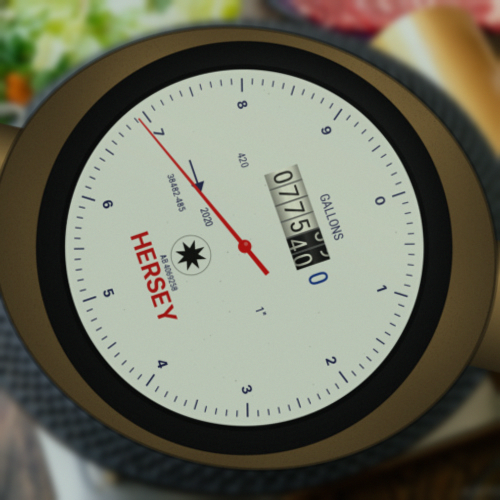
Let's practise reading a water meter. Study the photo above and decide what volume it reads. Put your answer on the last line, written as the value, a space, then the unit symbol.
775396.9 gal
